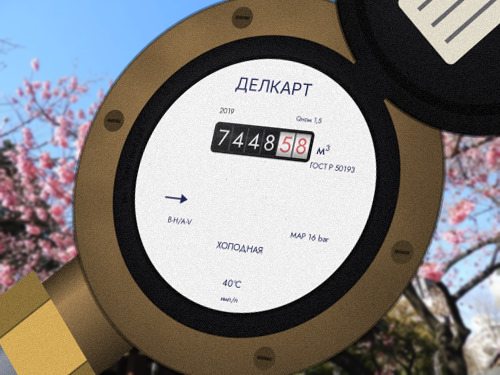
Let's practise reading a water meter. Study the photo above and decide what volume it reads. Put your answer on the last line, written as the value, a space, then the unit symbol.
7448.58 m³
